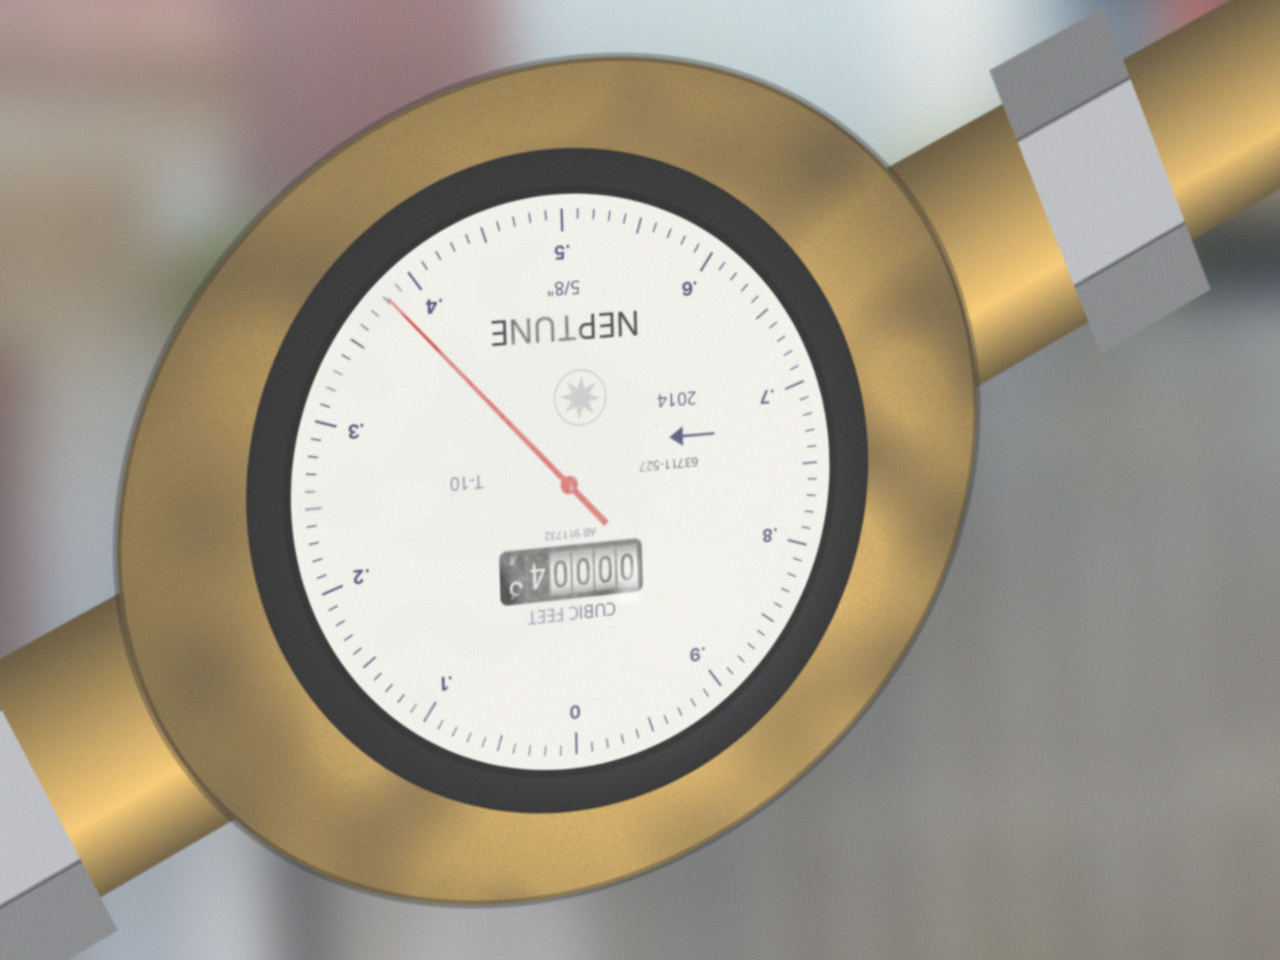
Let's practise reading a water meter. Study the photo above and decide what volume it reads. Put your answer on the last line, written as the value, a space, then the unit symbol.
43.38 ft³
